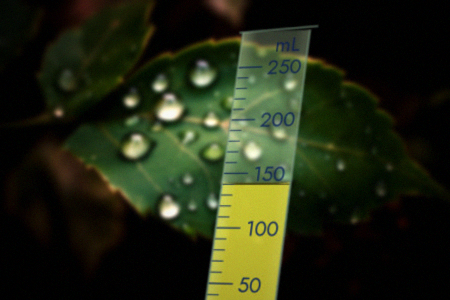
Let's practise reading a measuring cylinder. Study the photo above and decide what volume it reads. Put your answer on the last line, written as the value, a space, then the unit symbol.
140 mL
